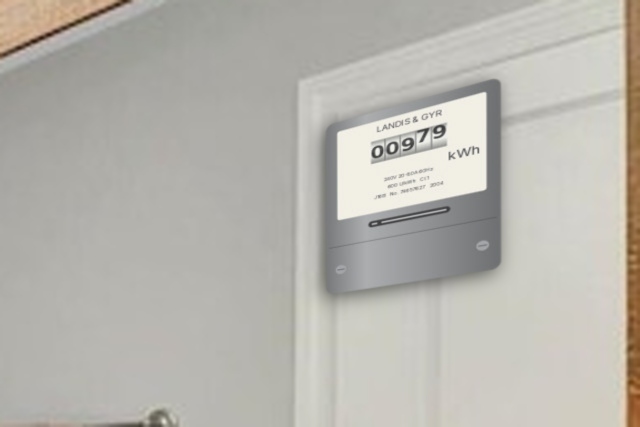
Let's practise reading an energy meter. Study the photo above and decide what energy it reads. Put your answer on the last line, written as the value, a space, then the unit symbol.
979 kWh
